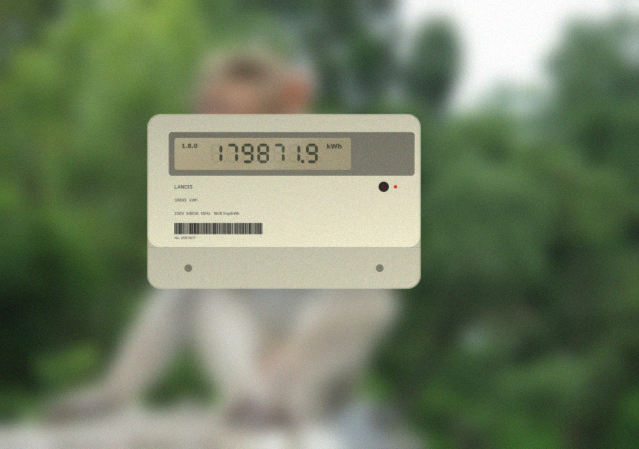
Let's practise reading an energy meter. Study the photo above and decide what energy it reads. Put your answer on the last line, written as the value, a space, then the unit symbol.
179871.9 kWh
